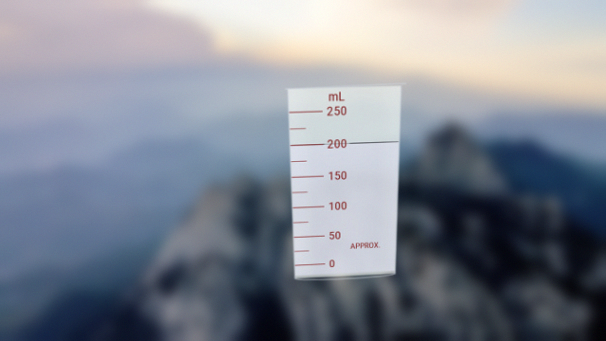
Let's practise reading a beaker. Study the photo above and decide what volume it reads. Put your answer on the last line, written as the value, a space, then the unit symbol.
200 mL
